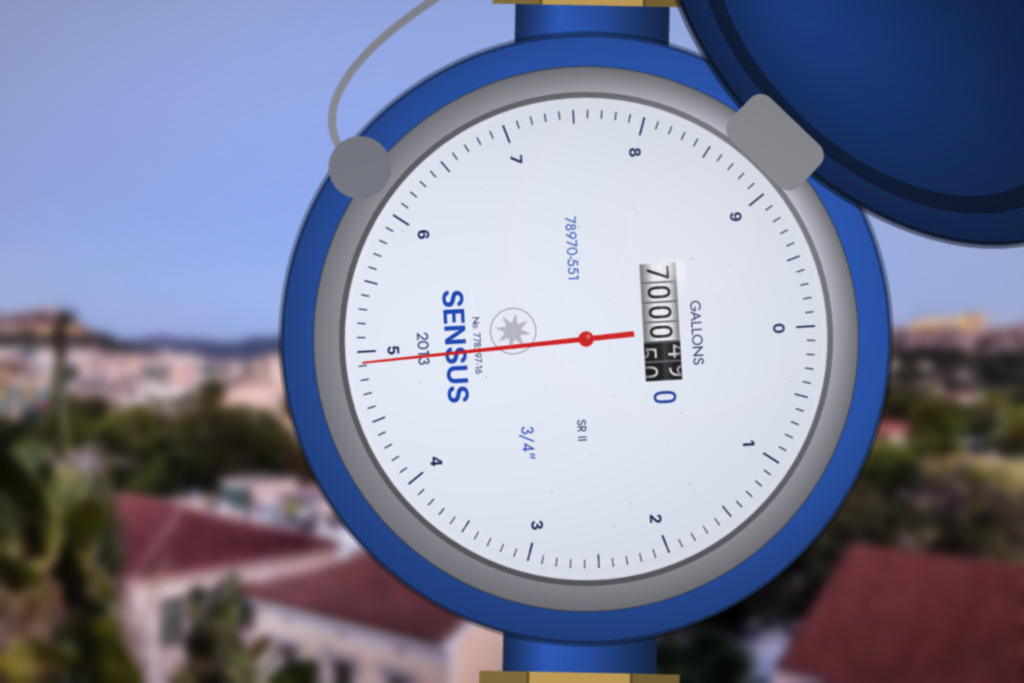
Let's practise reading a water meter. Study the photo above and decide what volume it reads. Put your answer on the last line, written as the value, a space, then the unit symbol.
7000494.9 gal
